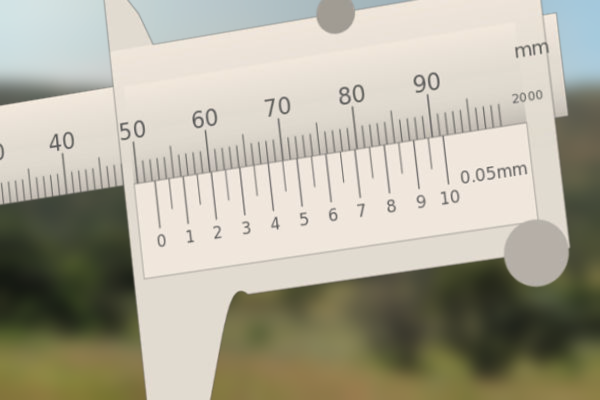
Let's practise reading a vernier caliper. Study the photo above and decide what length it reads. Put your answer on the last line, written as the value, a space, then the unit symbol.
52.4 mm
